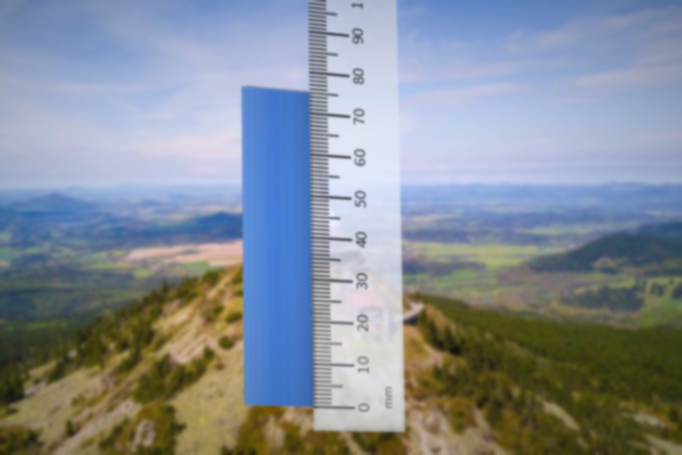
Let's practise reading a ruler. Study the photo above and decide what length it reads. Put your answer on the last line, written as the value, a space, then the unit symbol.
75 mm
